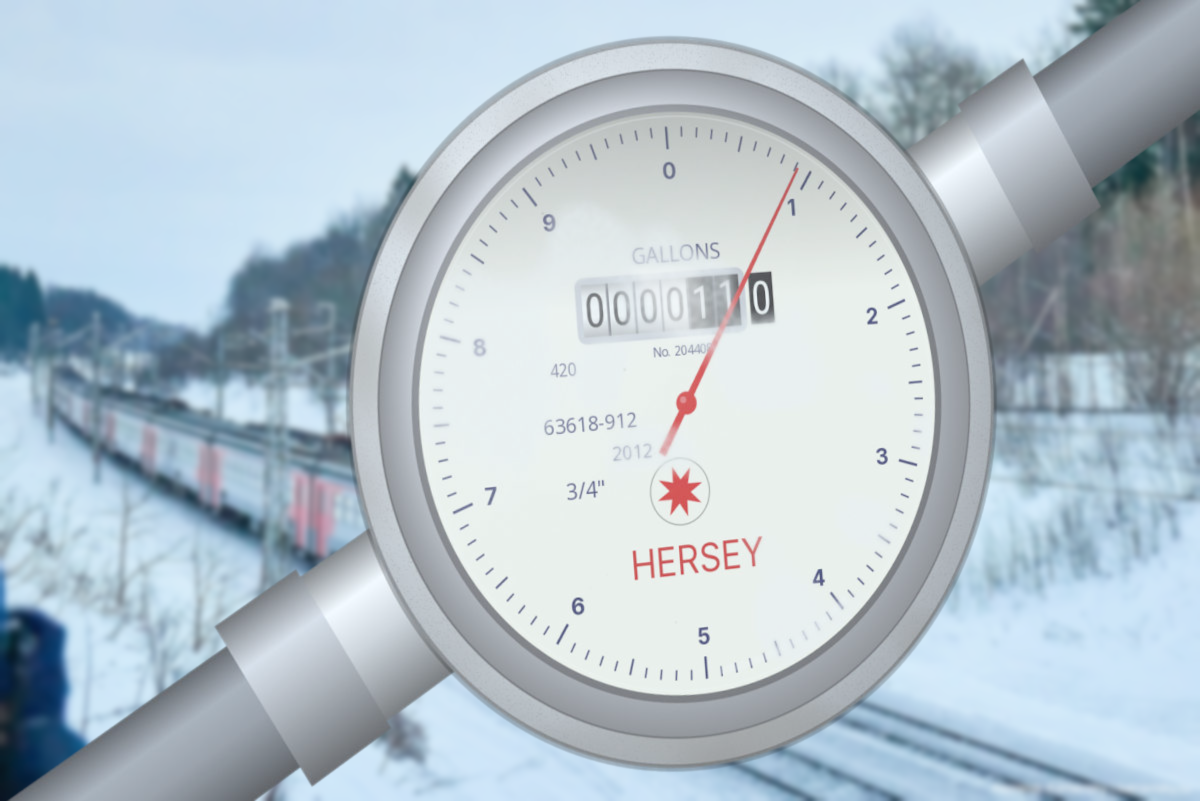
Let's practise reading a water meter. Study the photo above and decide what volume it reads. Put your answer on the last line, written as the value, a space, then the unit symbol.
110.9 gal
